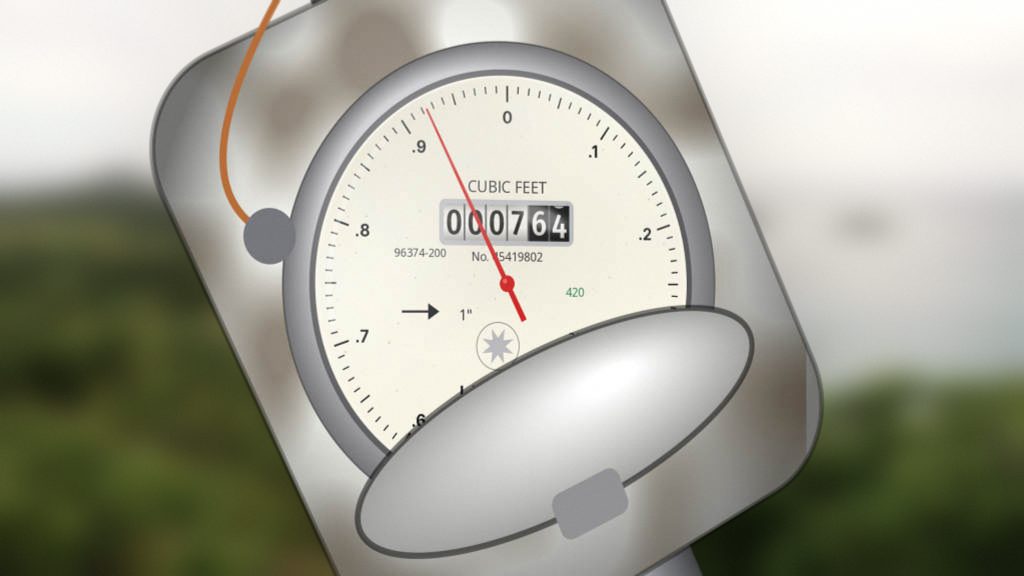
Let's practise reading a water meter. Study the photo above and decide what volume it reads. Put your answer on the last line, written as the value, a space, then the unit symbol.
763.92 ft³
